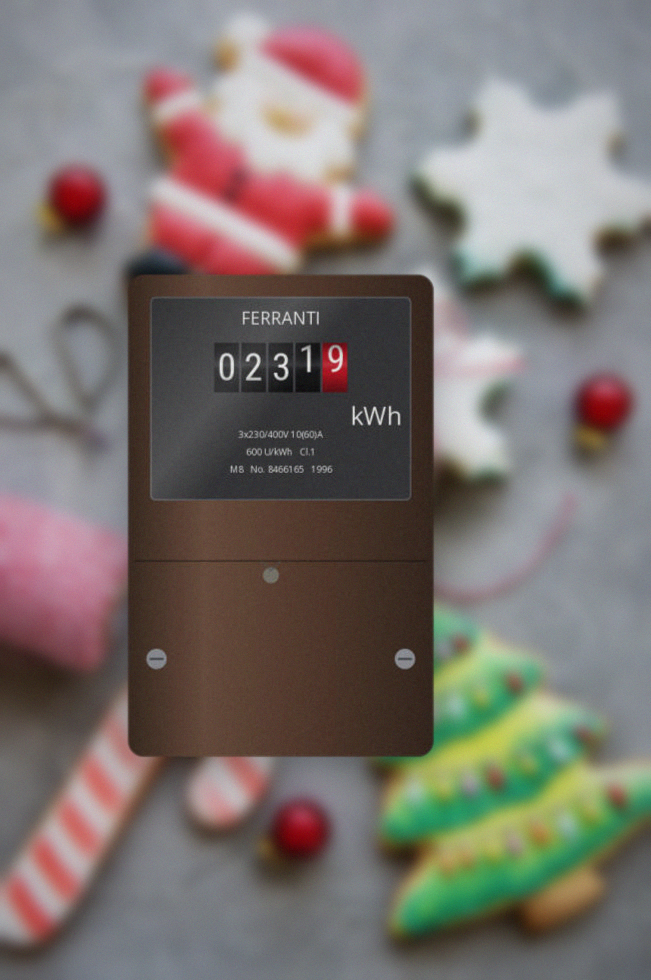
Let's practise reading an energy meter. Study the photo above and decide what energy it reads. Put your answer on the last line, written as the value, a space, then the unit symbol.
231.9 kWh
